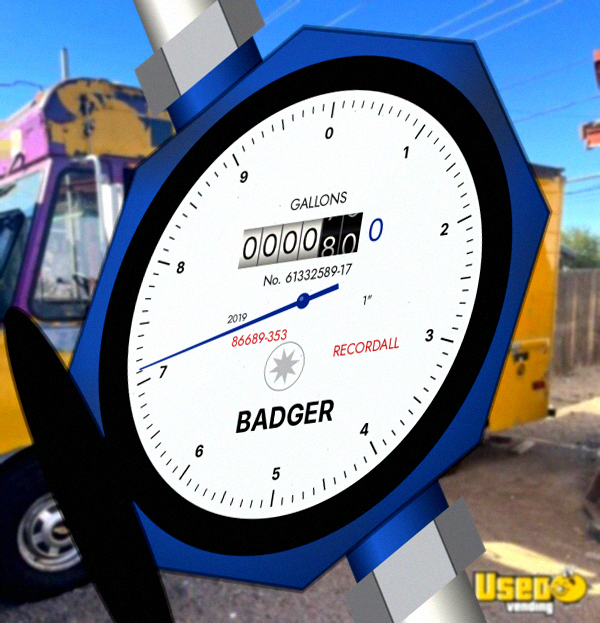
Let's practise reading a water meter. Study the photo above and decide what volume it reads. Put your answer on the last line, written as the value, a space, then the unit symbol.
797.1 gal
